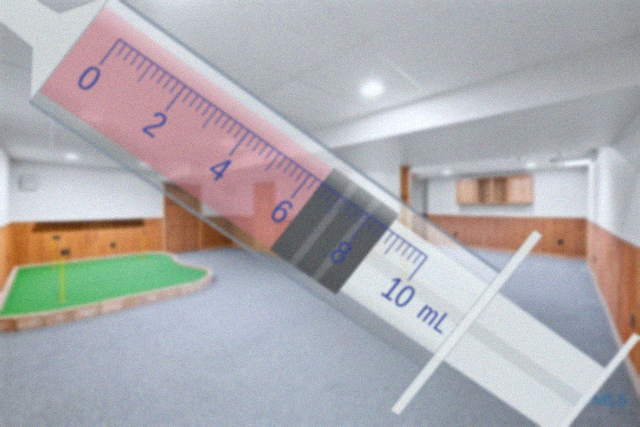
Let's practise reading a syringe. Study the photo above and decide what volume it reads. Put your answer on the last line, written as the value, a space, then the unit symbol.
6.4 mL
